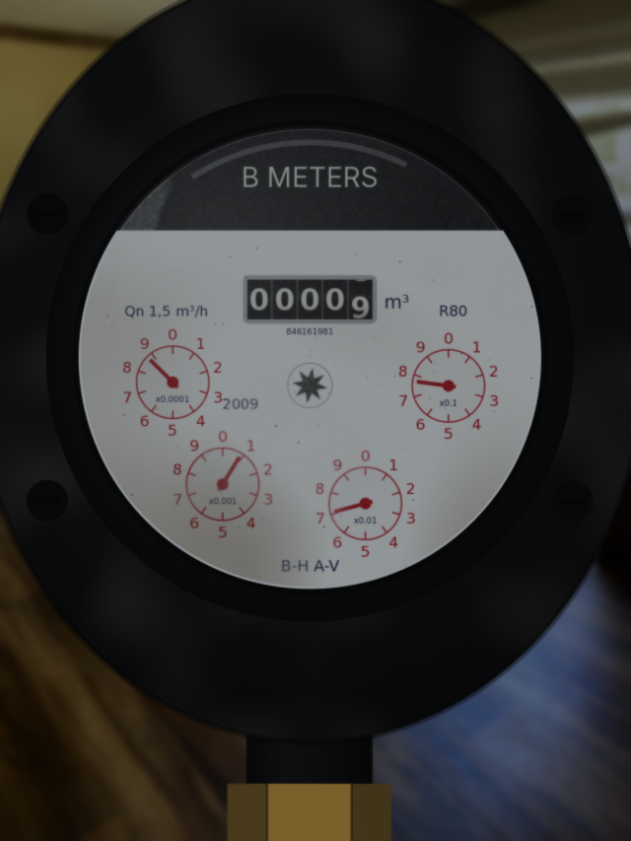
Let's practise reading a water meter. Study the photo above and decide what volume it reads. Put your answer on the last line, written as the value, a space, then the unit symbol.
8.7708 m³
